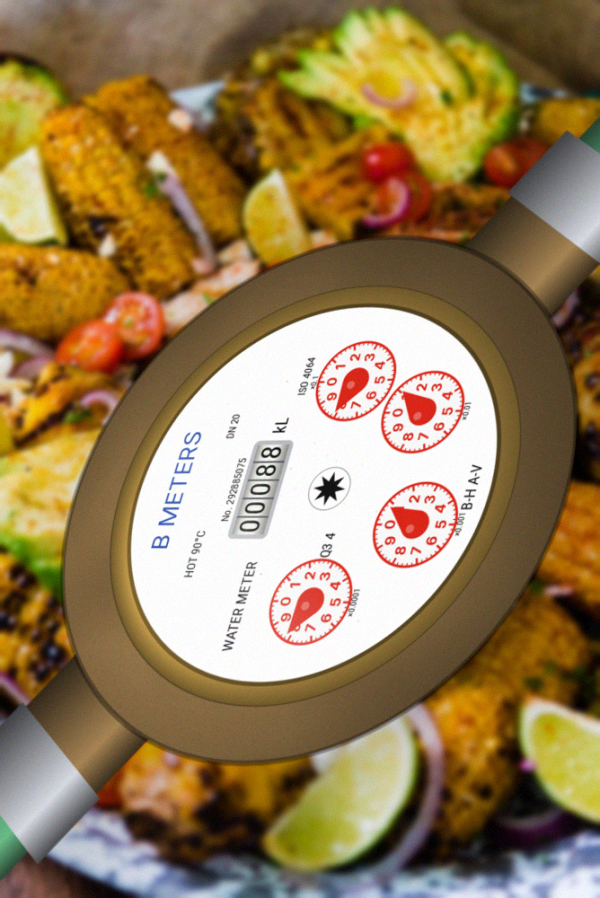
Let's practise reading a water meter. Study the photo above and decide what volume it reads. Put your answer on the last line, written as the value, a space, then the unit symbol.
88.8108 kL
